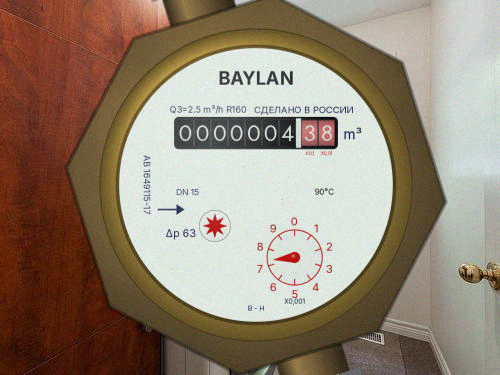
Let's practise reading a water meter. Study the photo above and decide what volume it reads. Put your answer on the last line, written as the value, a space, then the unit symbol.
4.387 m³
